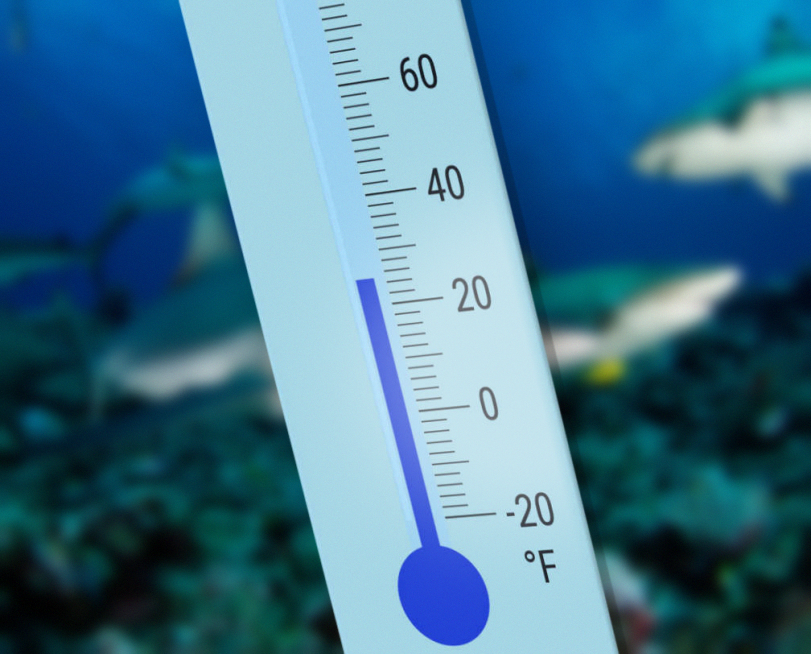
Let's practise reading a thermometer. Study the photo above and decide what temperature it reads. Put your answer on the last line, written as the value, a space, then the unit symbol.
25 °F
